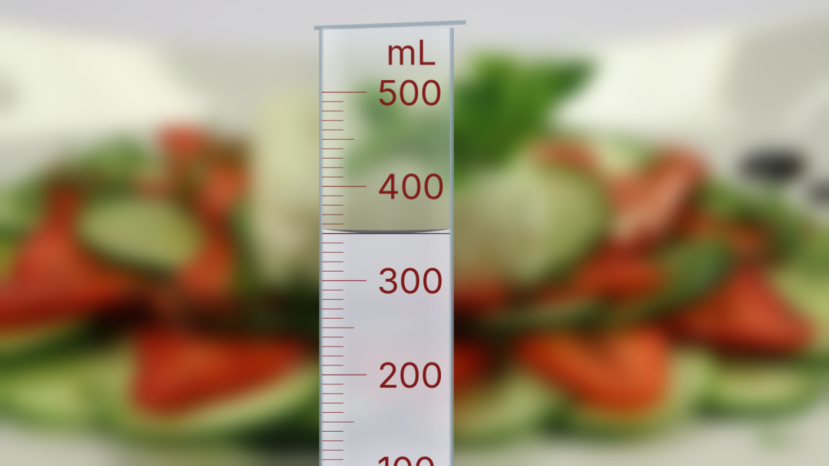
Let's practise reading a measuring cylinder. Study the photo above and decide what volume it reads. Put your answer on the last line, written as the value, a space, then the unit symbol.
350 mL
